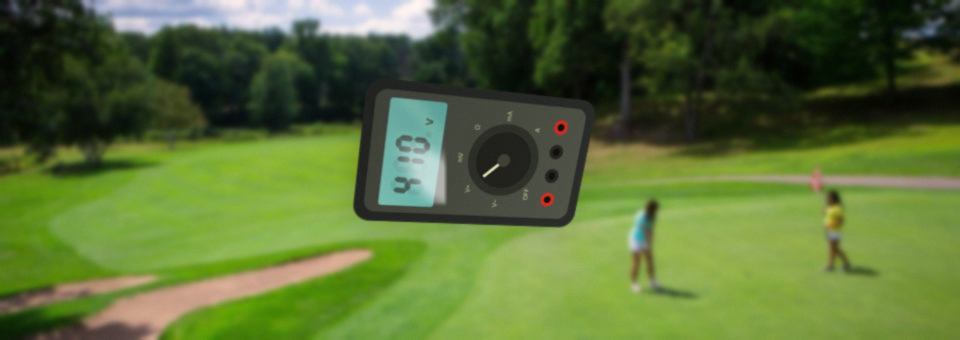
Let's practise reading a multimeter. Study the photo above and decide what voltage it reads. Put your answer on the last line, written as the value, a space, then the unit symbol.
410 V
